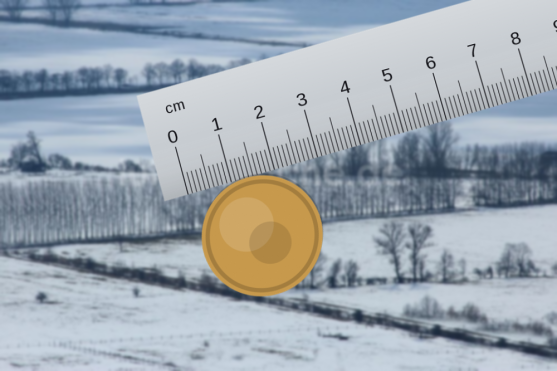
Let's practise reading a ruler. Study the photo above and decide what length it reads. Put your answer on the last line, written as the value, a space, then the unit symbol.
2.7 cm
